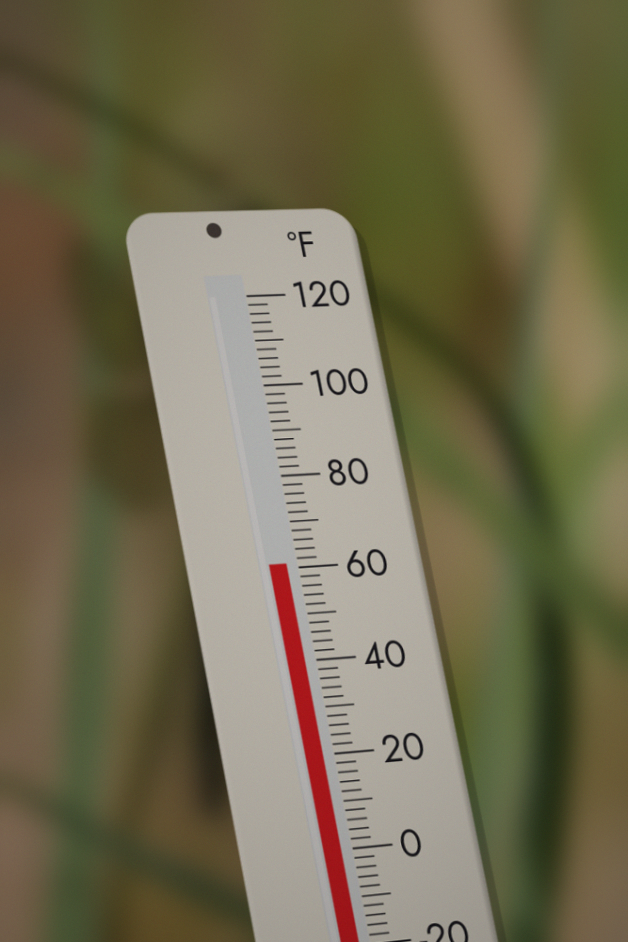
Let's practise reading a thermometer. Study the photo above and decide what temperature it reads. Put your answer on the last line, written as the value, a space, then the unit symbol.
61 °F
